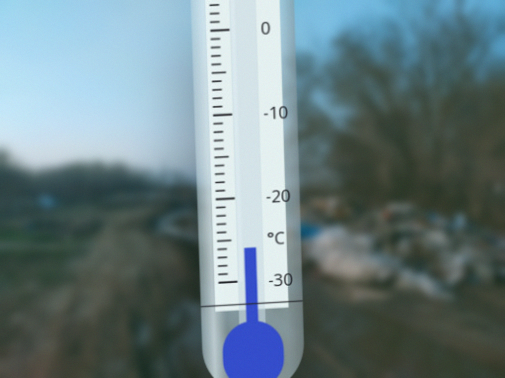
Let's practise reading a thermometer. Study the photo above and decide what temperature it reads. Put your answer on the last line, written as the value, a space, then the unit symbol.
-26 °C
